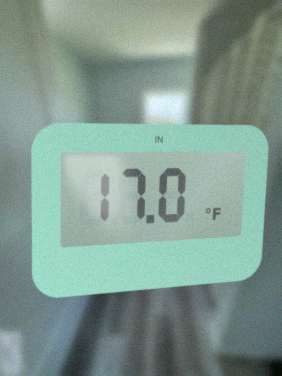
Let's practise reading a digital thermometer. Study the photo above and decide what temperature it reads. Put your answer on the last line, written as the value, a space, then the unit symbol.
17.0 °F
